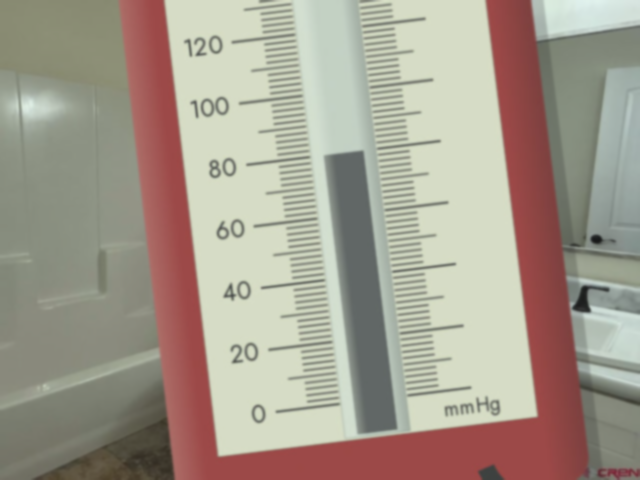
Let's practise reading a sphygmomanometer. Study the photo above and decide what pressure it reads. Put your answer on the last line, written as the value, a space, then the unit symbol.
80 mmHg
